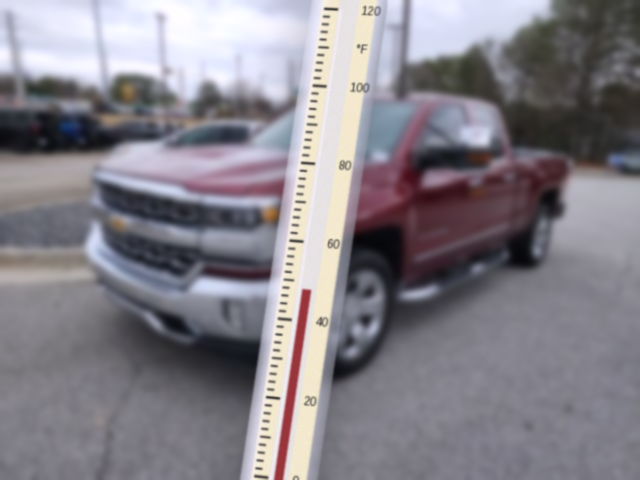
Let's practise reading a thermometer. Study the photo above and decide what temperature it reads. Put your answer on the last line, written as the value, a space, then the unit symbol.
48 °F
